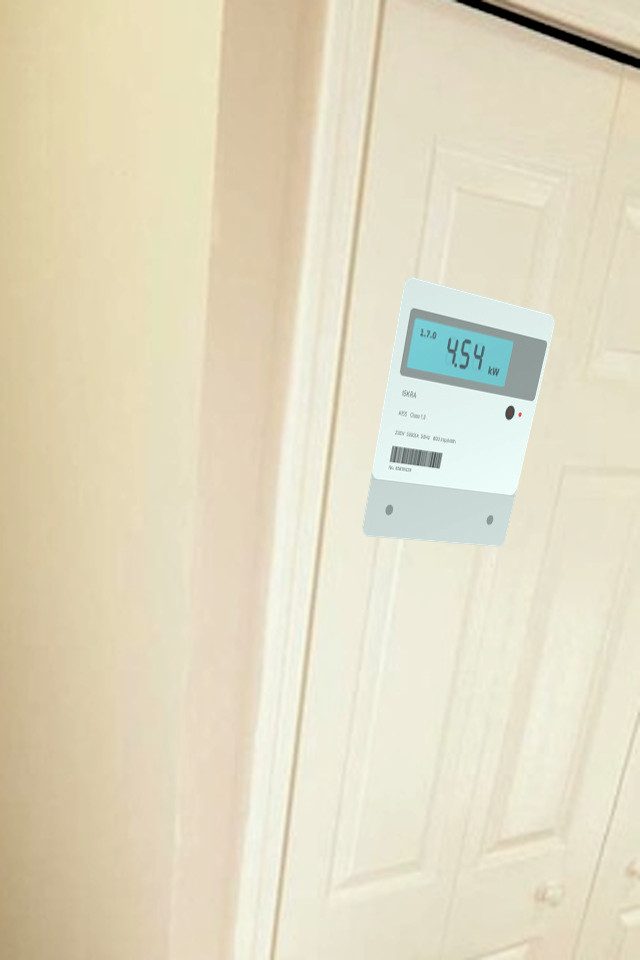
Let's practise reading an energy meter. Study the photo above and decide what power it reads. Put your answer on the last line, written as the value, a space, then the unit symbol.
4.54 kW
